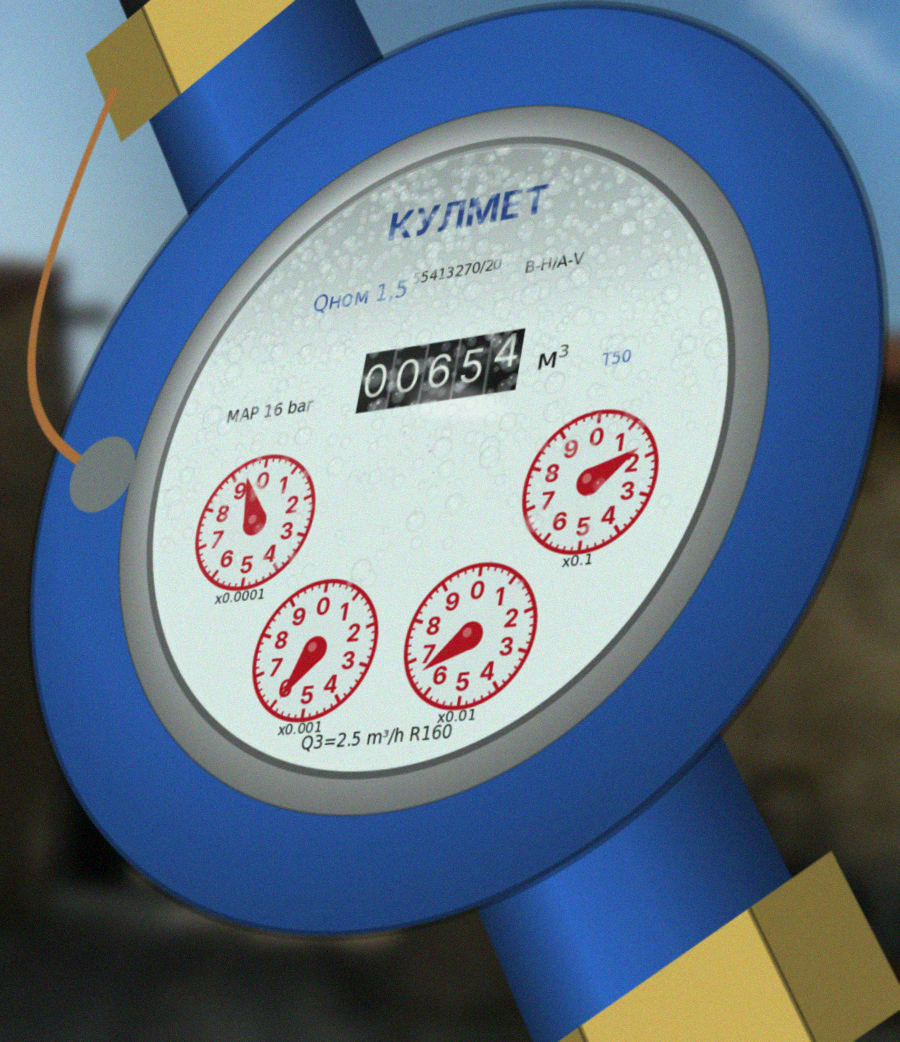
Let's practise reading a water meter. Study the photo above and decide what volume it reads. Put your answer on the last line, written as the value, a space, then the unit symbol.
654.1659 m³
